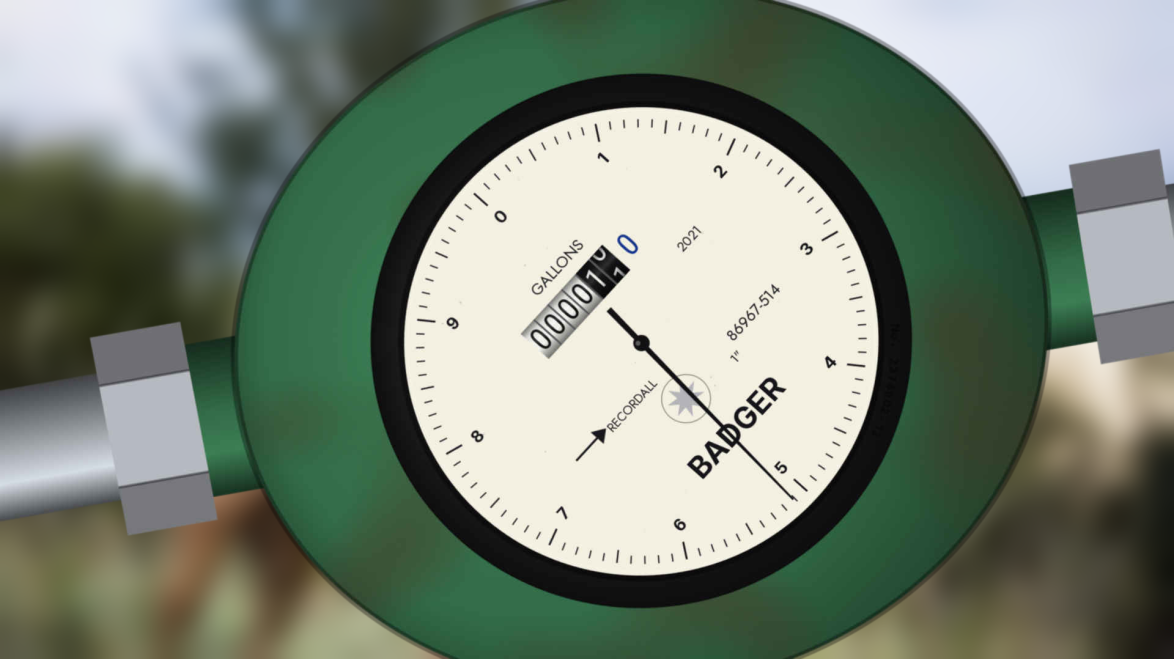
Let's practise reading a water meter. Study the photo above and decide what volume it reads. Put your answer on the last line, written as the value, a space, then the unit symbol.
105.1 gal
